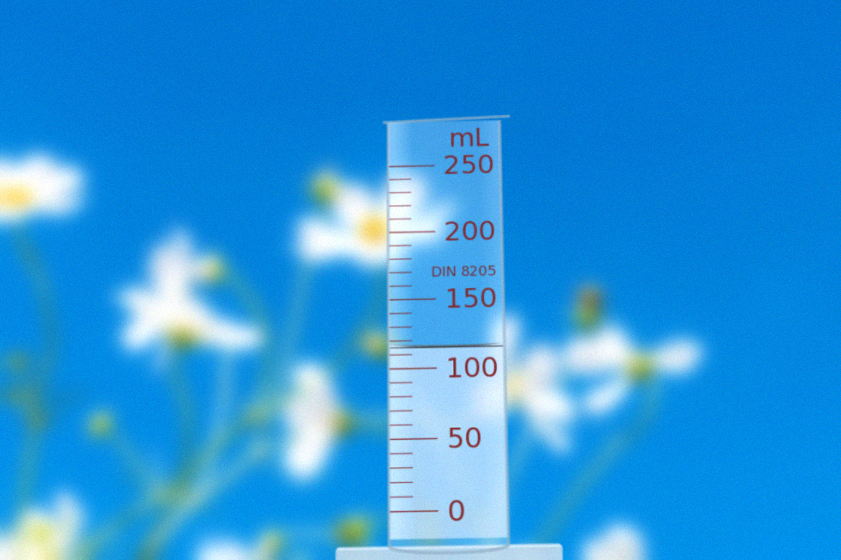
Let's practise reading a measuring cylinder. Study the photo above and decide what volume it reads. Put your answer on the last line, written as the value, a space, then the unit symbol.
115 mL
